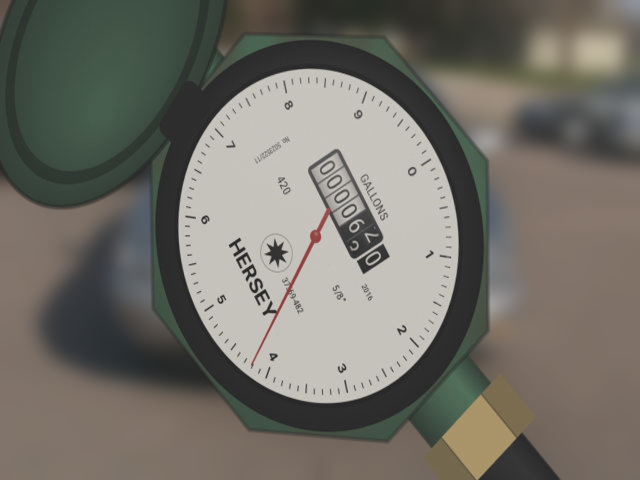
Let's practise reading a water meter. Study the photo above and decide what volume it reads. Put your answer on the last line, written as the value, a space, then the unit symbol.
624.2 gal
